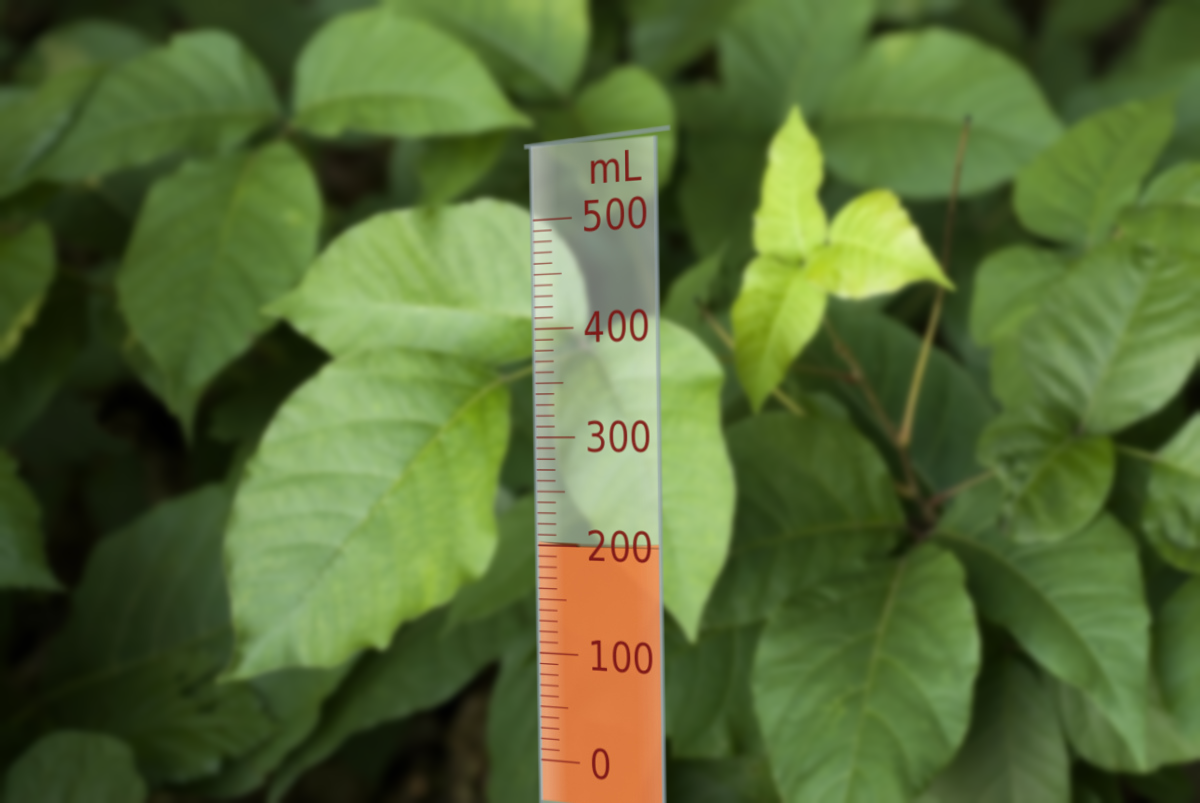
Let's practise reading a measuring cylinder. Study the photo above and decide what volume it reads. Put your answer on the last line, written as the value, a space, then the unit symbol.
200 mL
